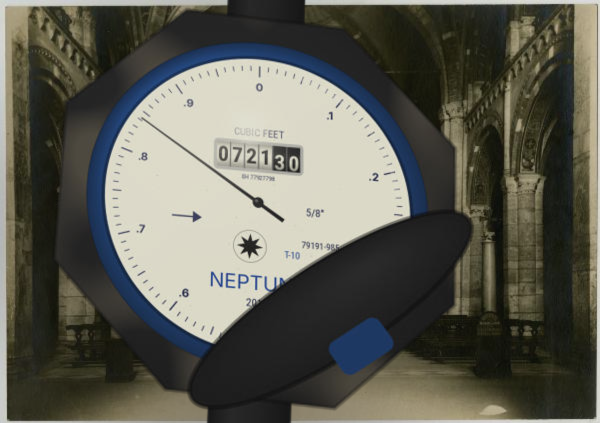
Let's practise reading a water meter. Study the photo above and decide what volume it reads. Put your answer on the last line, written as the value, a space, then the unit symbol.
72129.84 ft³
